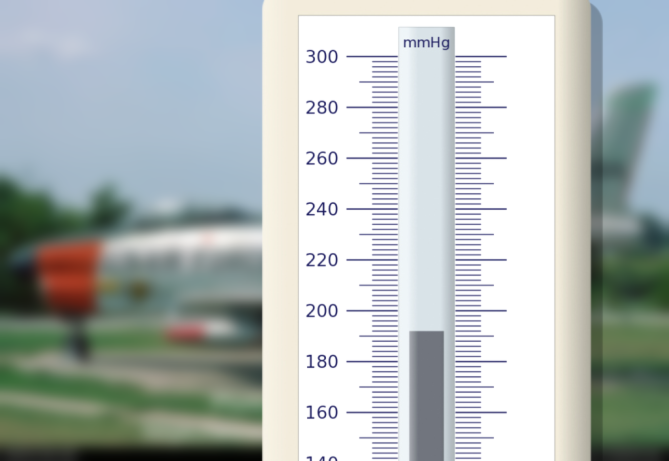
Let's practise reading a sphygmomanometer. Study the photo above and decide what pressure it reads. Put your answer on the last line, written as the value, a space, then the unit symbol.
192 mmHg
